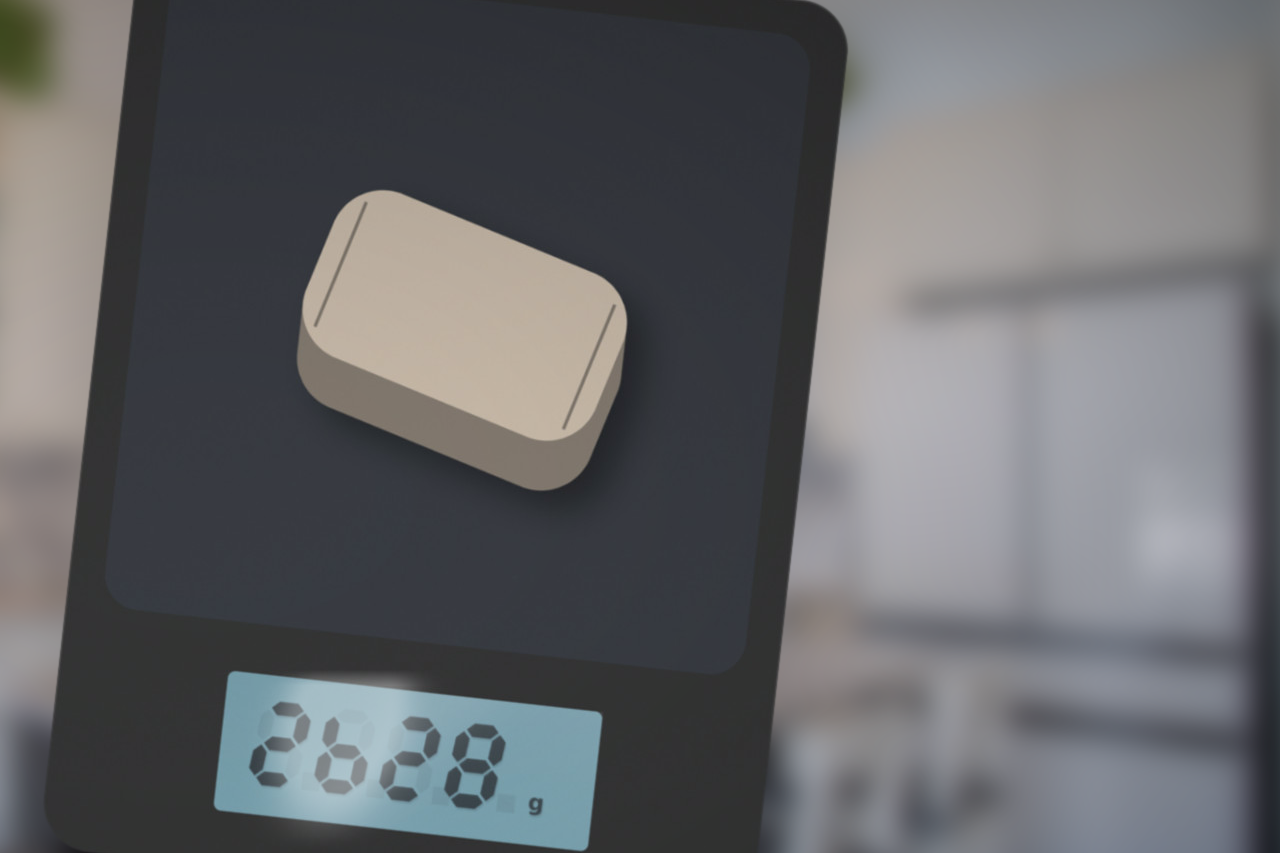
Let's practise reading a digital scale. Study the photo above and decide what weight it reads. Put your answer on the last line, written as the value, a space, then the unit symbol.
2628 g
